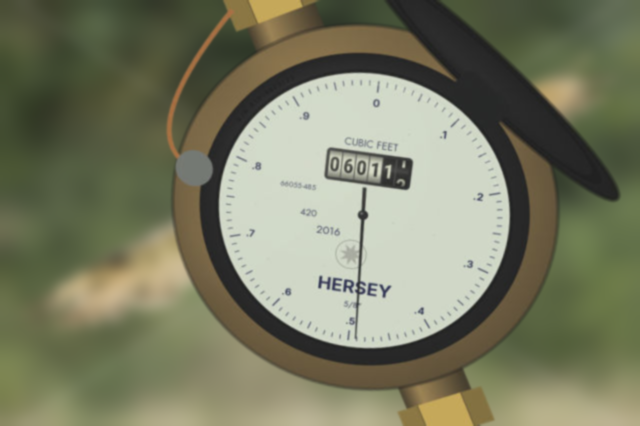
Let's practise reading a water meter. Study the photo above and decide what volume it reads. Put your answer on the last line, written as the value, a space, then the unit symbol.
60111.49 ft³
